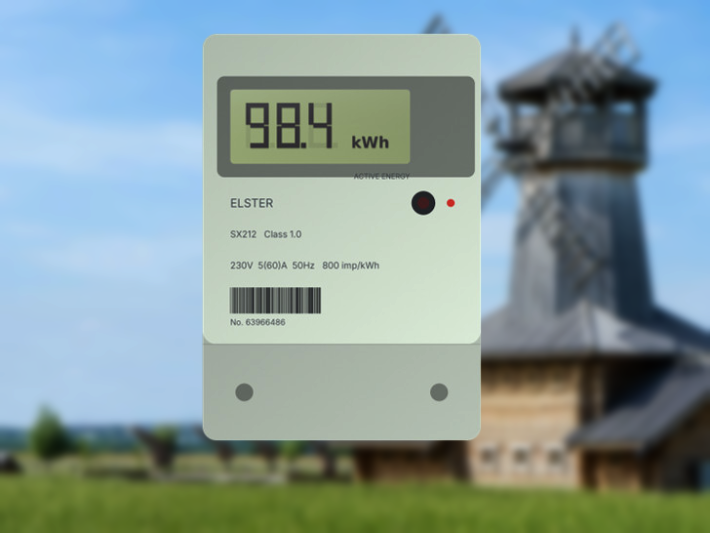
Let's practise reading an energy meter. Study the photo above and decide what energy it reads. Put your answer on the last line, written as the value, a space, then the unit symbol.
98.4 kWh
